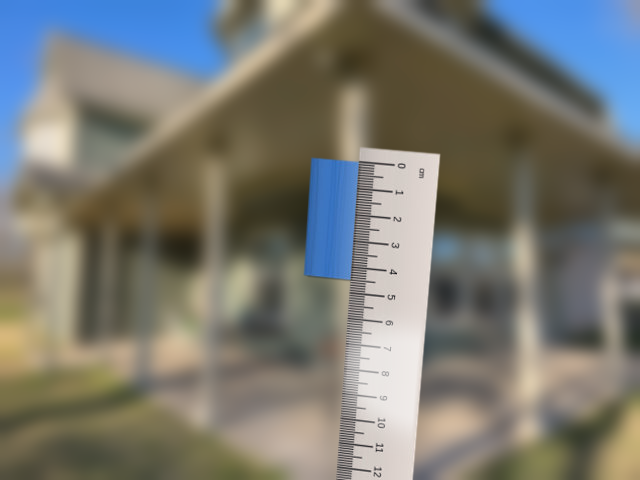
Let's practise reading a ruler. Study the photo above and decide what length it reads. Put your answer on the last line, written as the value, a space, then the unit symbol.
4.5 cm
